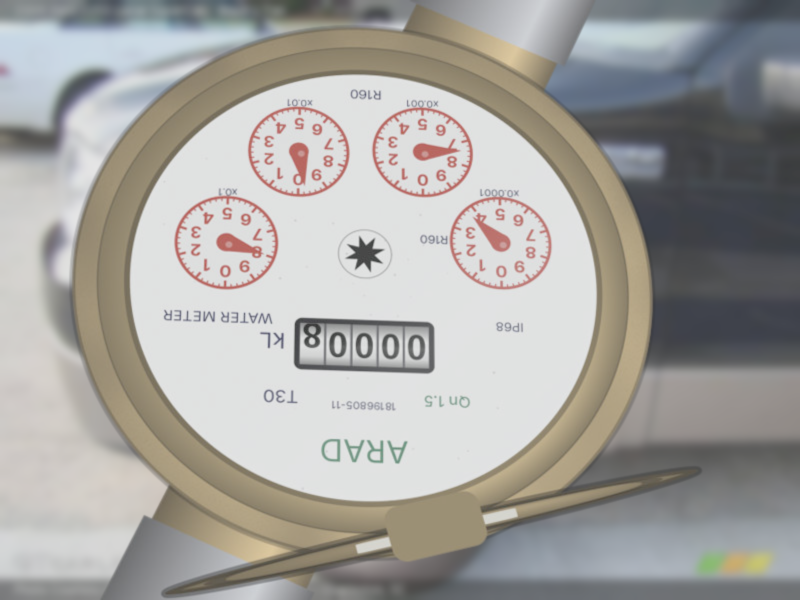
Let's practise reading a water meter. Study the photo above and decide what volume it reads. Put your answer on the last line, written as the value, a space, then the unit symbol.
7.7973 kL
